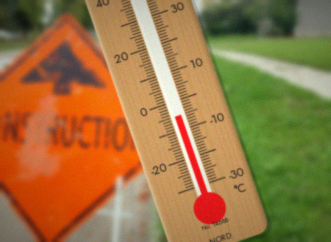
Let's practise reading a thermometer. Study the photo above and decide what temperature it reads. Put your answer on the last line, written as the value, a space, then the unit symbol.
-5 °C
